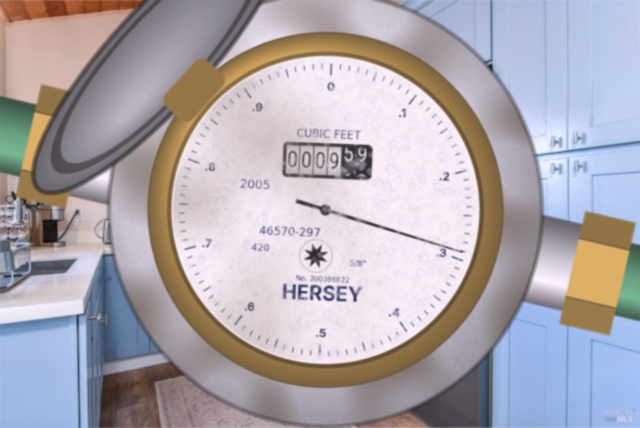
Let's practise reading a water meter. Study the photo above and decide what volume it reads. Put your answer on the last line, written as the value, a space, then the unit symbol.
959.29 ft³
